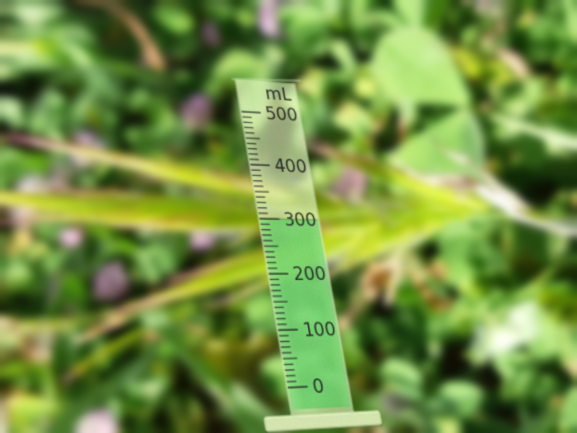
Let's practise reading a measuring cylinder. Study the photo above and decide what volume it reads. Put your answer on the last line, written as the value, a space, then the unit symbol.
300 mL
